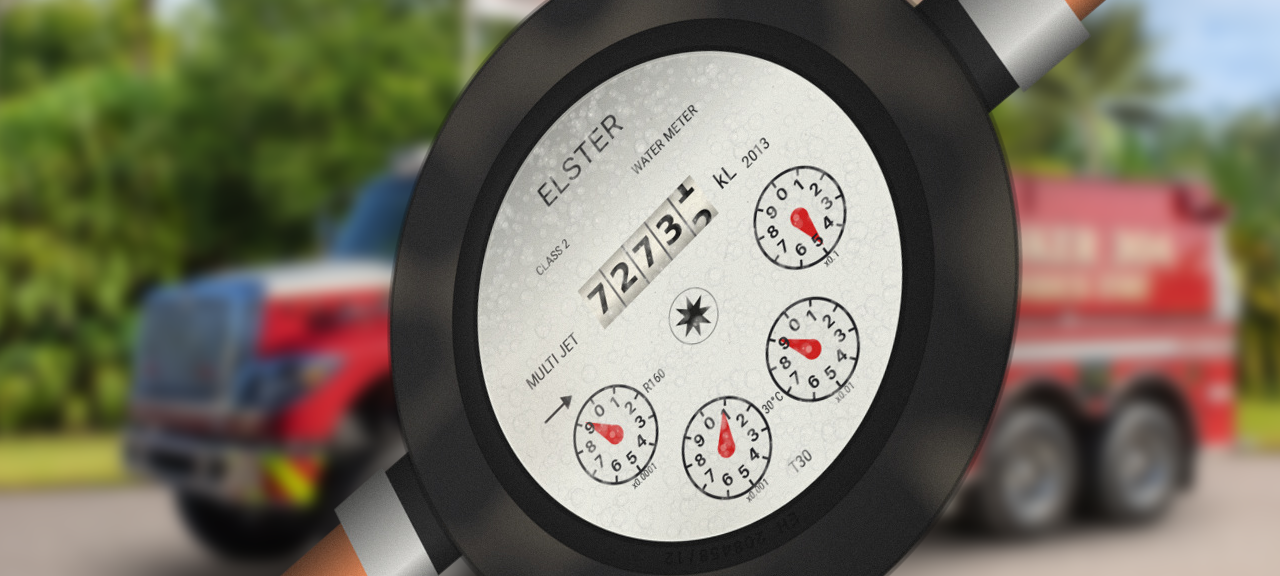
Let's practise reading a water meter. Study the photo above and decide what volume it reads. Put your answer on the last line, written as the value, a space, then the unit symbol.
72731.4909 kL
